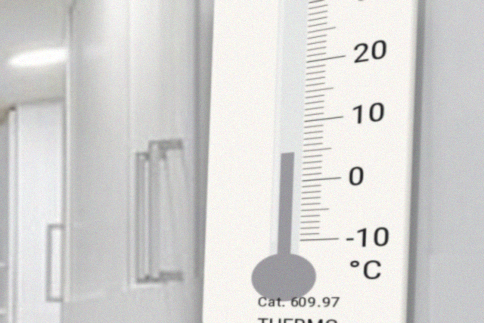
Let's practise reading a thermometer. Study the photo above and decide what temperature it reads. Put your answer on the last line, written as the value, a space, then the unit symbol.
5 °C
